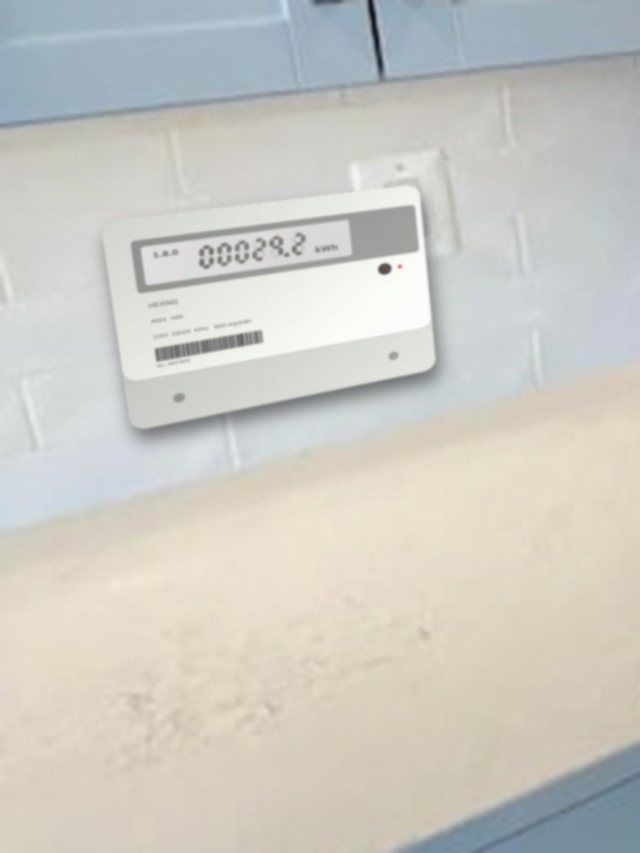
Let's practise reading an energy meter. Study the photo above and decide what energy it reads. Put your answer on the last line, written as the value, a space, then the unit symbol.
29.2 kWh
